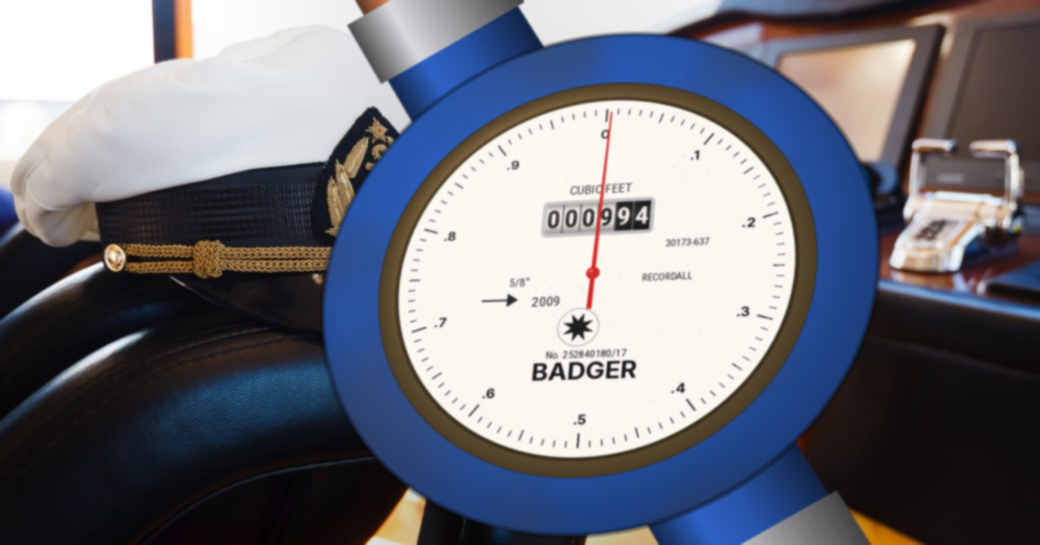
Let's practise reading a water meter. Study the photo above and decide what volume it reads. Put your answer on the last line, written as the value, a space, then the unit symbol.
994.00 ft³
